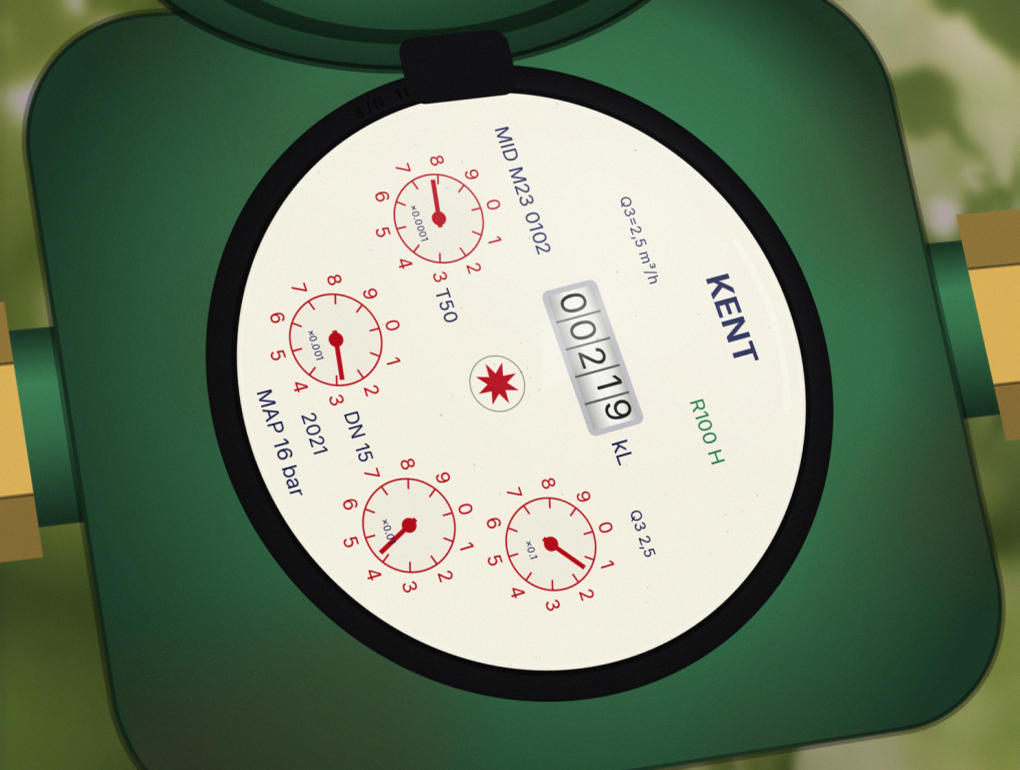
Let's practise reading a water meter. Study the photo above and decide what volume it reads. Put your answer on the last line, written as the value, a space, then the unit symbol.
219.1427 kL
